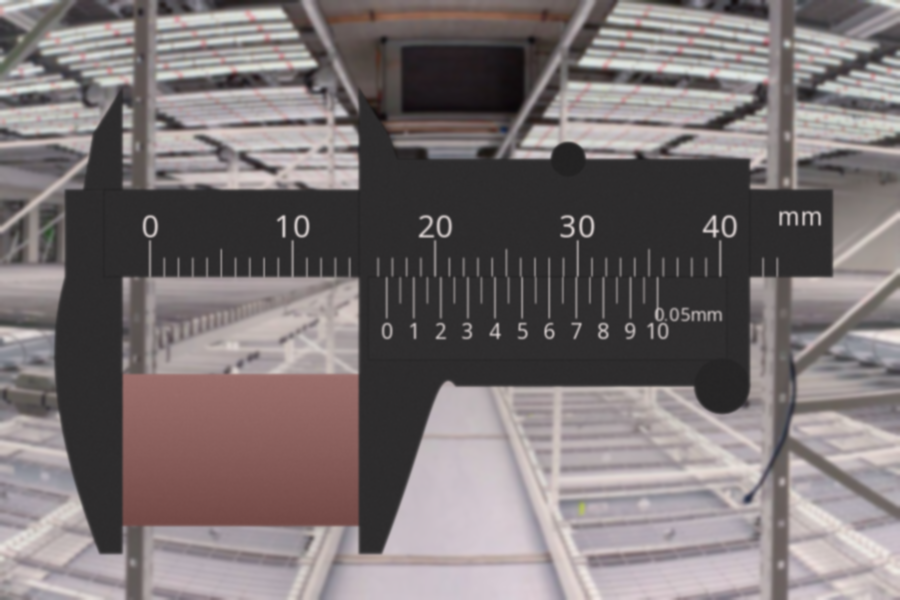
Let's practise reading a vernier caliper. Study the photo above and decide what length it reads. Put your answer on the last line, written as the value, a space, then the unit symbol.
16.6 mm
